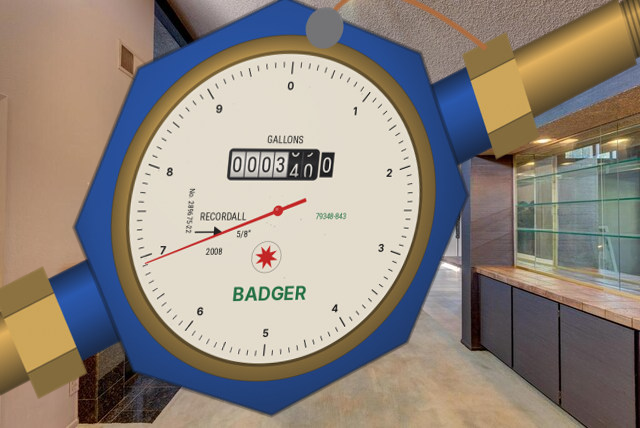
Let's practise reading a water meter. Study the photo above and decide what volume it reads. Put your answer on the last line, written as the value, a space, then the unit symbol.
3396.9 gal
